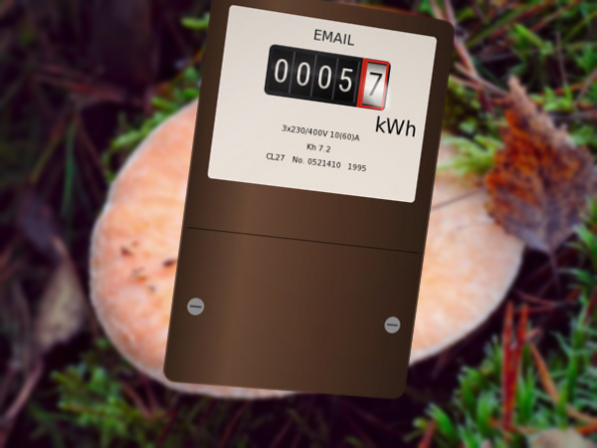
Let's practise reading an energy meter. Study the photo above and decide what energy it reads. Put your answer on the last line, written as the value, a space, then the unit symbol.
5.7 kWh
